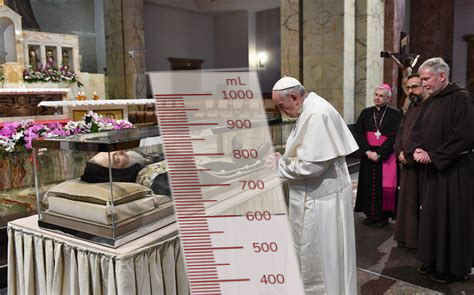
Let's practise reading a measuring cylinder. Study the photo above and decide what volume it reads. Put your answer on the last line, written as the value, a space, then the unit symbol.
600 mL
